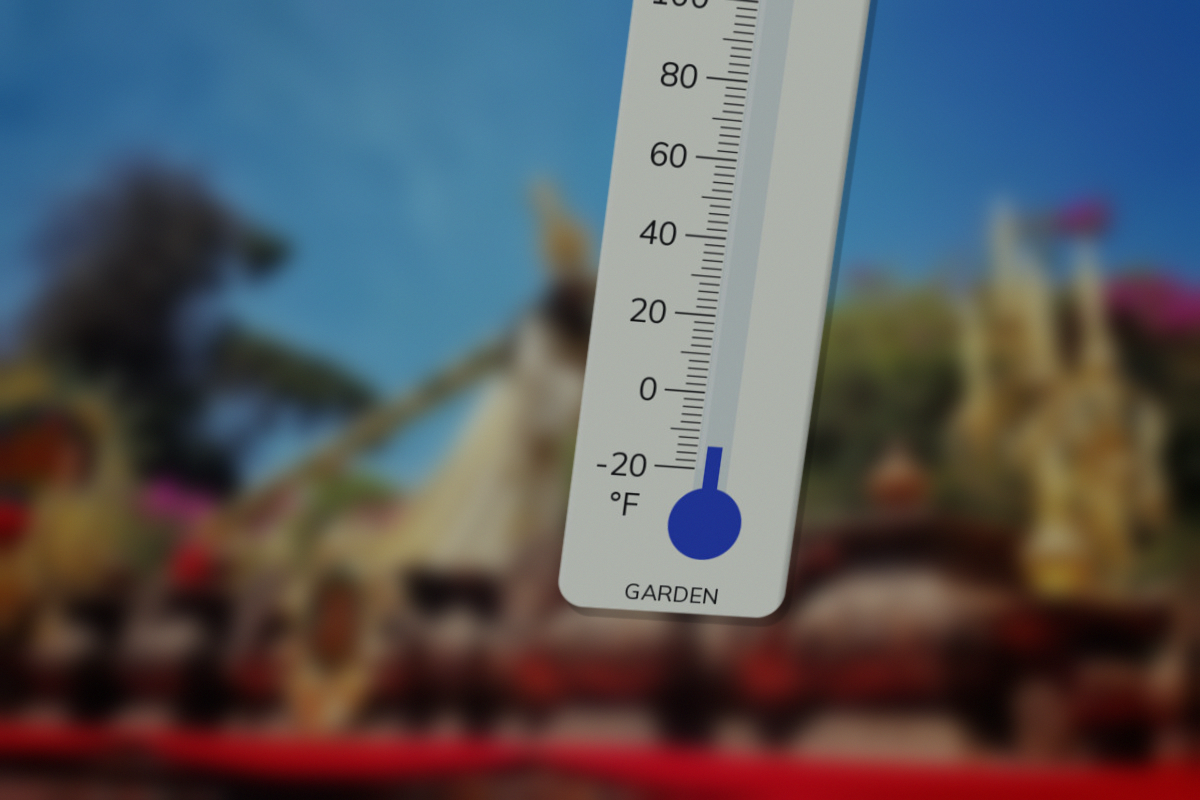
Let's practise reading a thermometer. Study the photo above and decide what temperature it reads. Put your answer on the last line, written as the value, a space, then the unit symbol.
-14 °F
